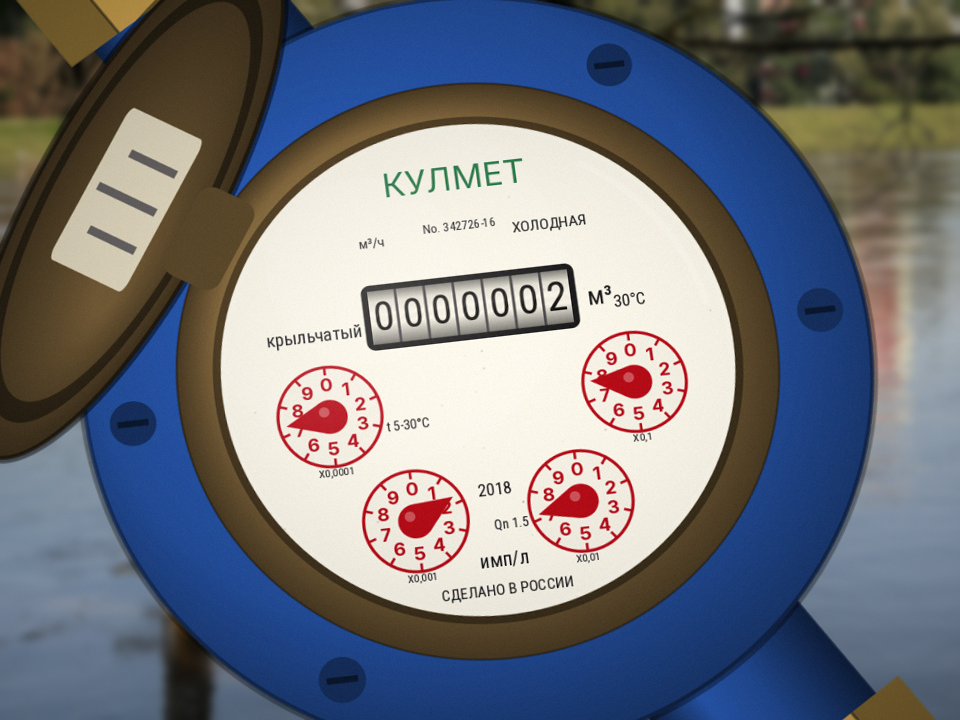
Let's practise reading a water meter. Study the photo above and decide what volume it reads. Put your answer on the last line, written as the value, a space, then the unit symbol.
2.7717 m³
